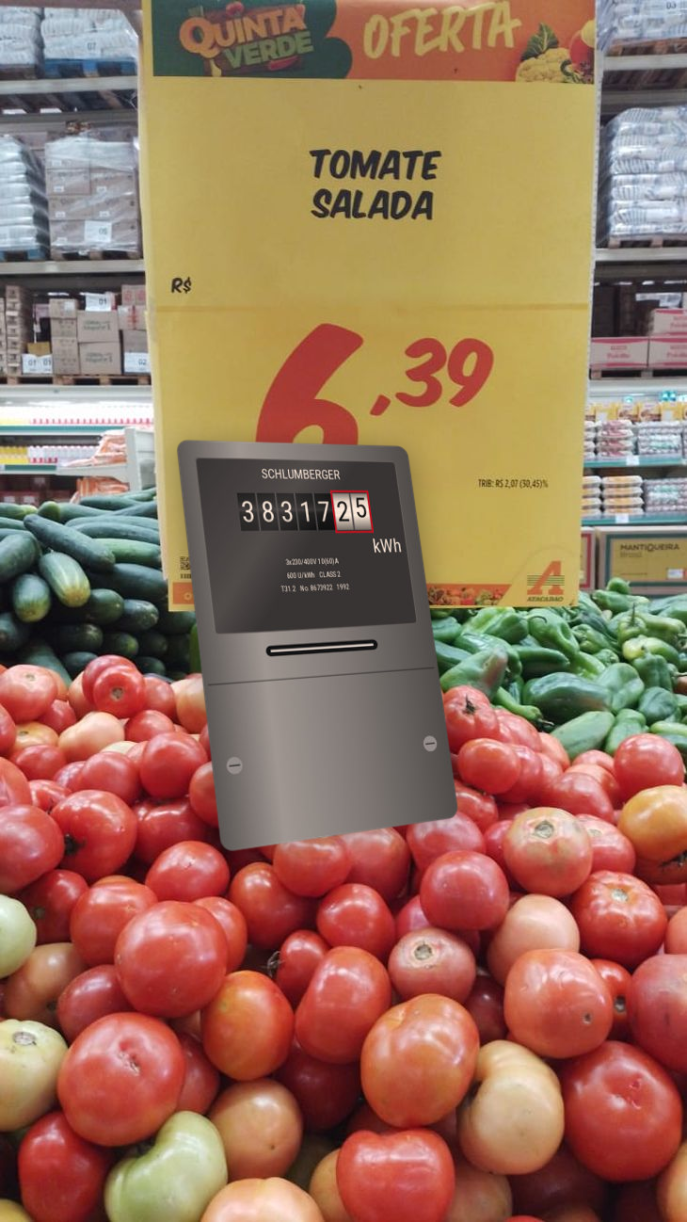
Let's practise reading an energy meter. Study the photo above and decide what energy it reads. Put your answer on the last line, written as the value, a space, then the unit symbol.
38317.25 kWh
